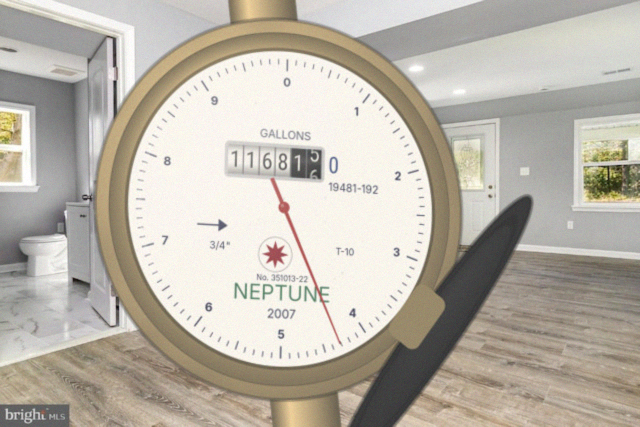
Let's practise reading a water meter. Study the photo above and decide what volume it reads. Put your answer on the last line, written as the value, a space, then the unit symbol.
1168154.3 gal
